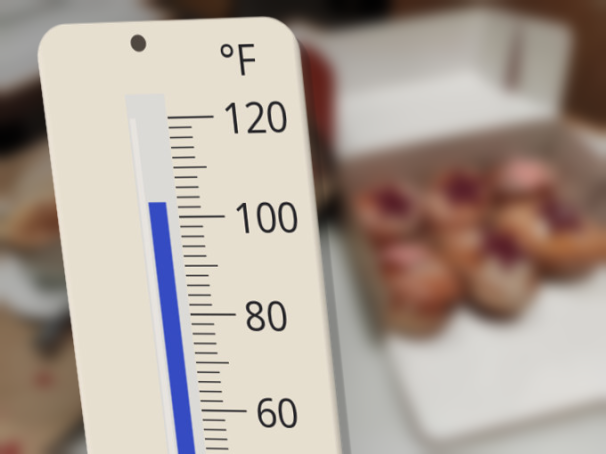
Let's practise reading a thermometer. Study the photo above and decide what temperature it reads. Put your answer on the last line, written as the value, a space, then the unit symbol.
103 °F
